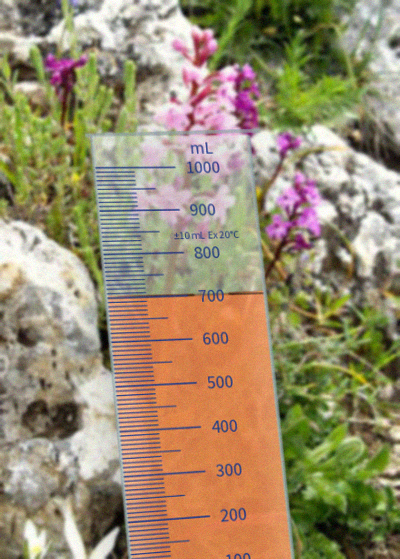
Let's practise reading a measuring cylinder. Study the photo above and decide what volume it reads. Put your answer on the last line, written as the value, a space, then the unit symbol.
700 mL
